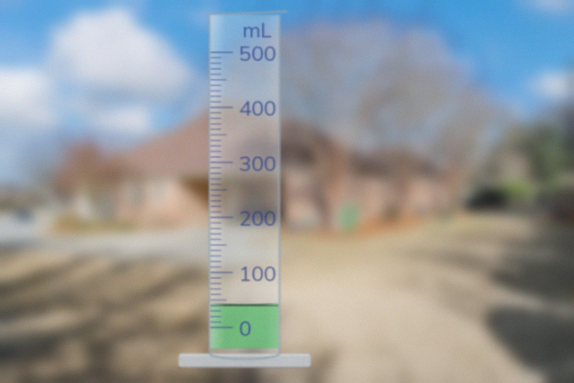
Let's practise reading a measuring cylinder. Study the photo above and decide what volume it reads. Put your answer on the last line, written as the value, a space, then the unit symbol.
40 mL
